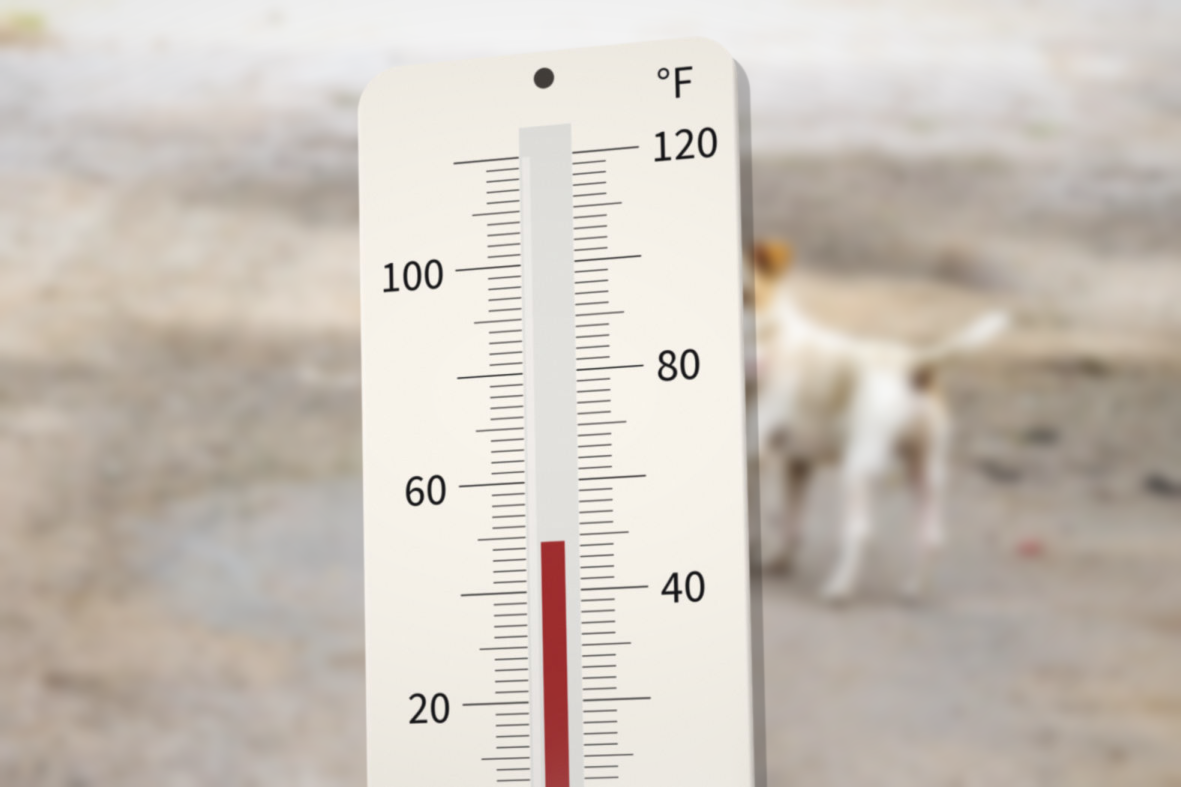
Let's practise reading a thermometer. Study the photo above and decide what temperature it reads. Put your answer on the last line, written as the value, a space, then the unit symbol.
49 °F
